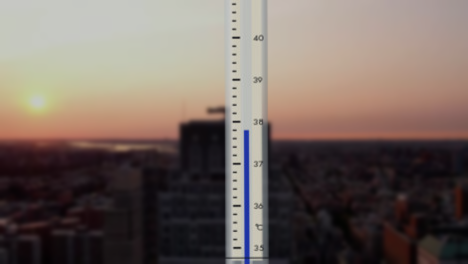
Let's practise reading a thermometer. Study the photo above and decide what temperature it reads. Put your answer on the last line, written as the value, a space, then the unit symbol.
37.8 °C
